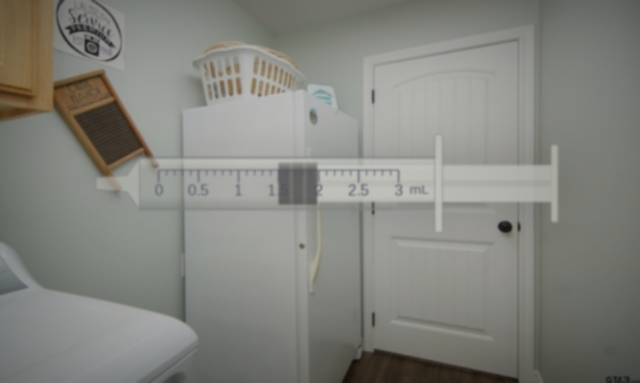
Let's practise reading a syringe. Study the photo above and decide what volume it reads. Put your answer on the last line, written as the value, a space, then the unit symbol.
1.5 mL
